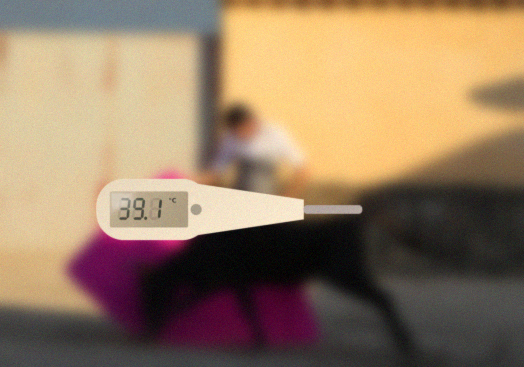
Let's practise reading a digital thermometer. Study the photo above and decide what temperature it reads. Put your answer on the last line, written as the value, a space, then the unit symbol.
39.1 °C
